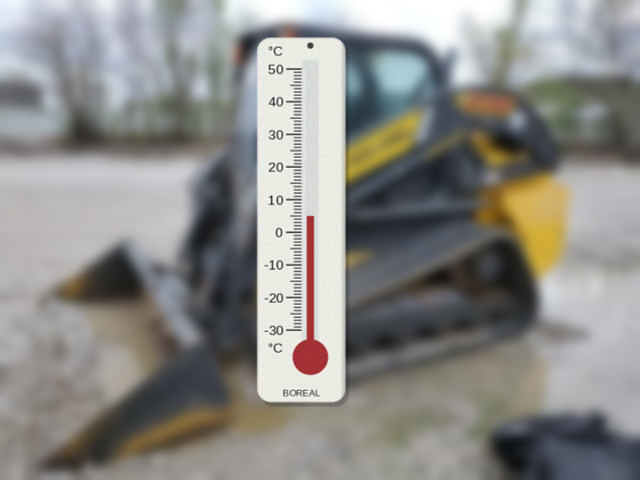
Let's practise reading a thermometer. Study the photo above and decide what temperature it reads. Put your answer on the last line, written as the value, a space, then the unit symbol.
5 °C
